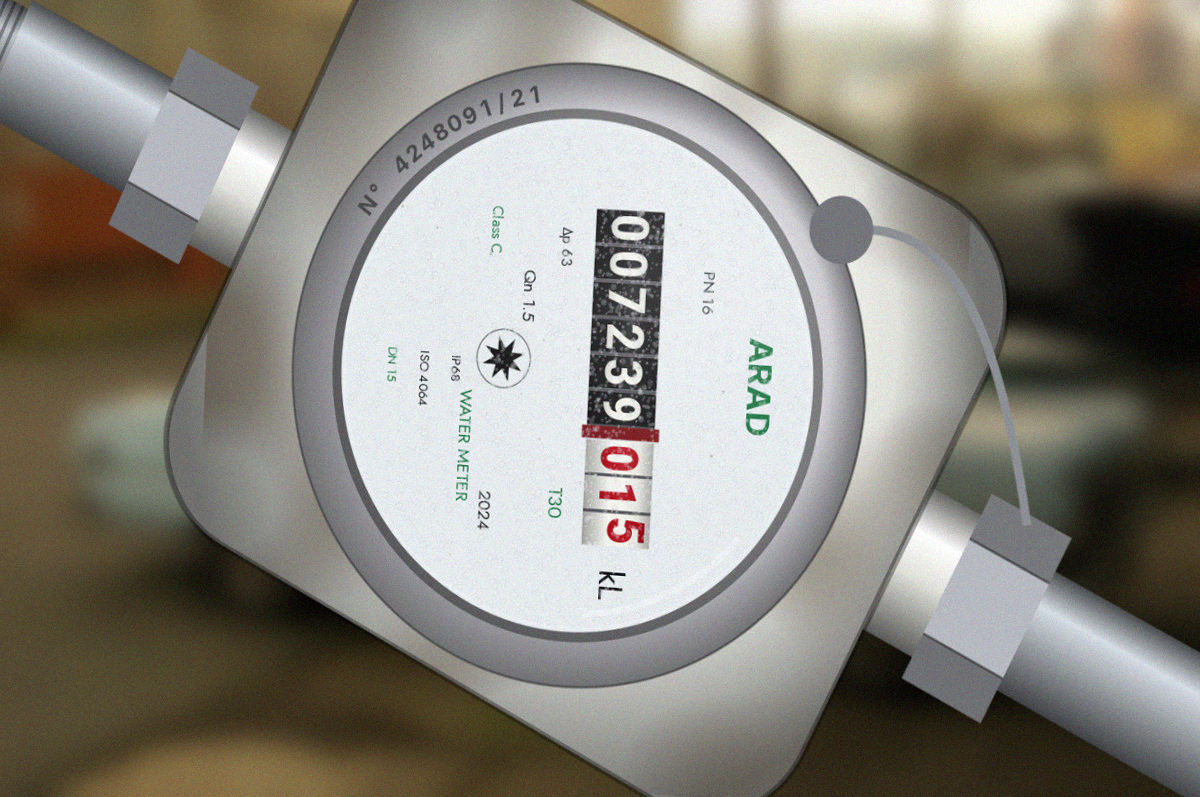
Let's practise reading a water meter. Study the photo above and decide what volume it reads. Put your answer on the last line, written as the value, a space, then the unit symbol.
7239.015 kL
